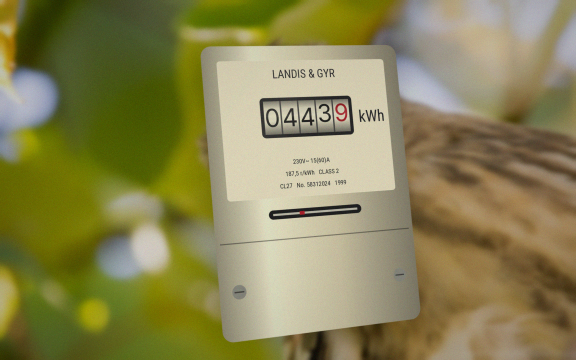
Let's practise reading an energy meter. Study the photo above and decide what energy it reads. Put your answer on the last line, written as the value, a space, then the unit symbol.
443.9 kWh
